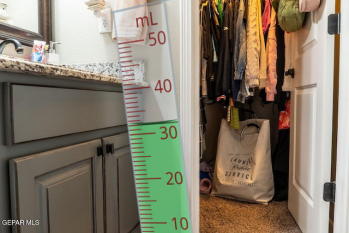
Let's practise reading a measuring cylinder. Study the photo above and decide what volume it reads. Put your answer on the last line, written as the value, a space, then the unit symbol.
32 mL
